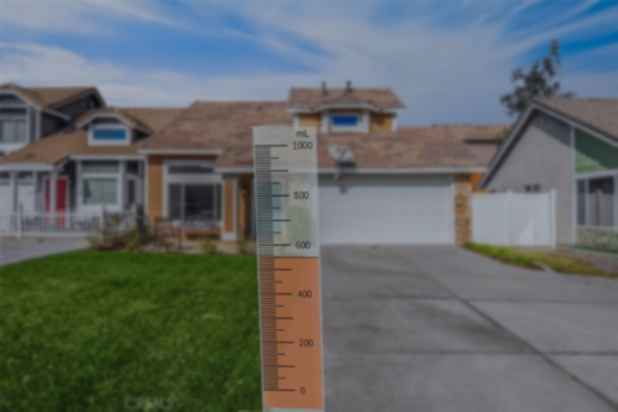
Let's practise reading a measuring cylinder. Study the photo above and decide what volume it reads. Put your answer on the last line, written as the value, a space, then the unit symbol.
550 mL
